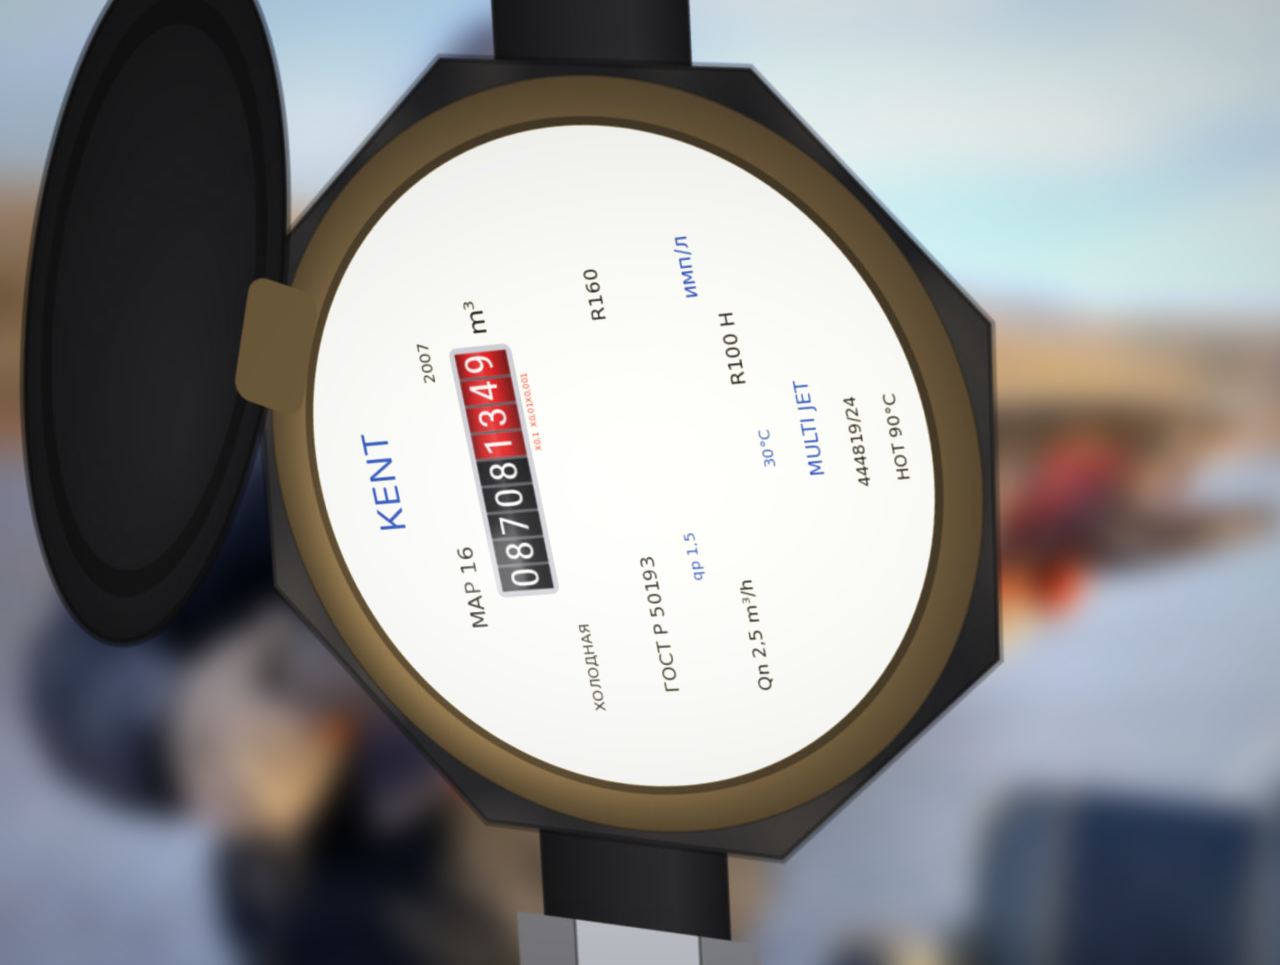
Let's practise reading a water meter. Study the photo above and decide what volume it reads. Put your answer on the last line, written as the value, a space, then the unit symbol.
8708.1349 m³
